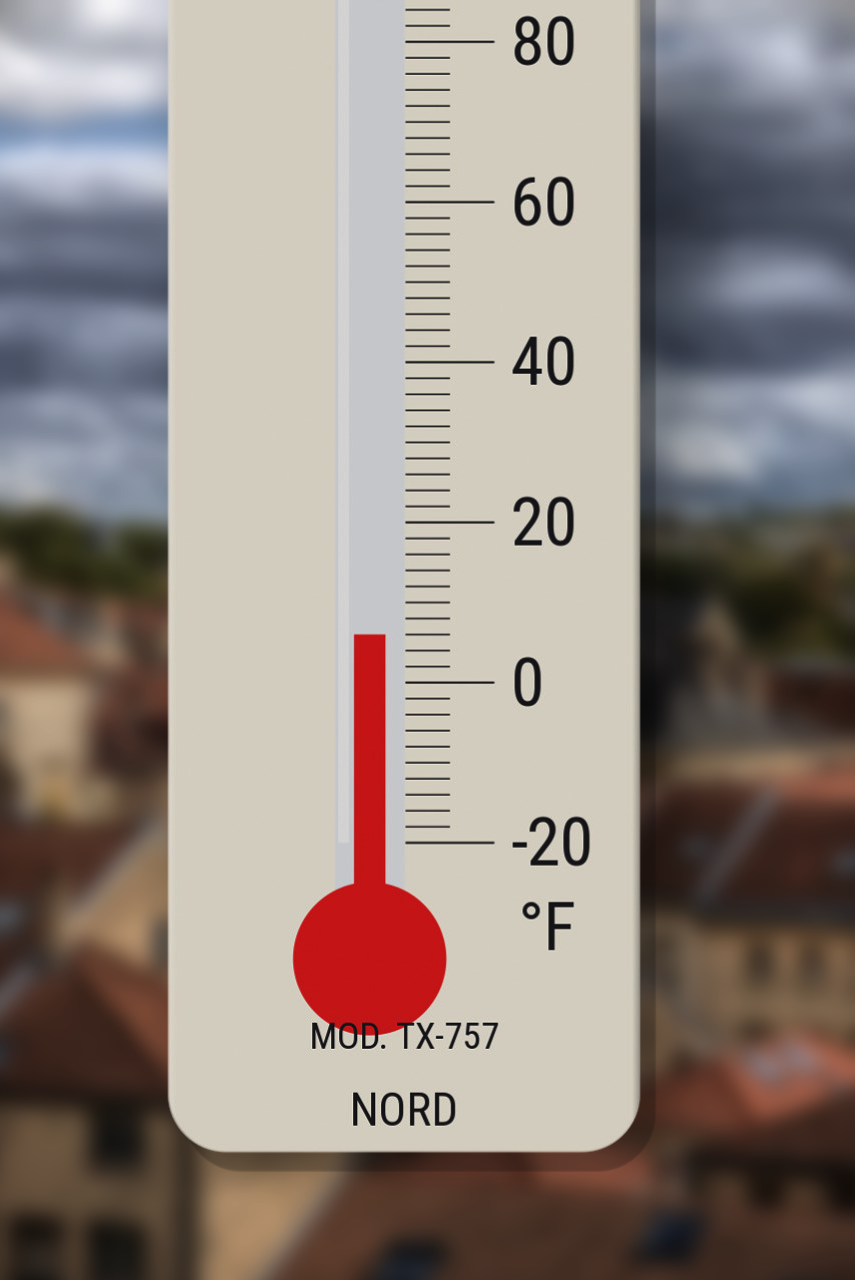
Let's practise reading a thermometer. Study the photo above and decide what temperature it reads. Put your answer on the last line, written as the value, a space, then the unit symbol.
6 °F
